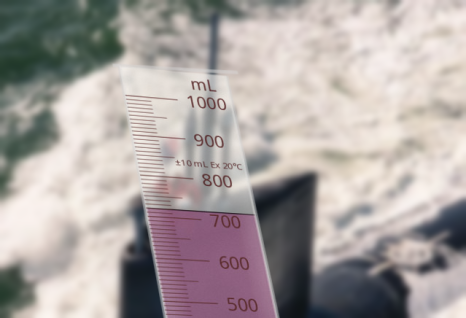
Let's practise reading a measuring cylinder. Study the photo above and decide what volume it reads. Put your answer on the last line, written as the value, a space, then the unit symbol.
720 mL
